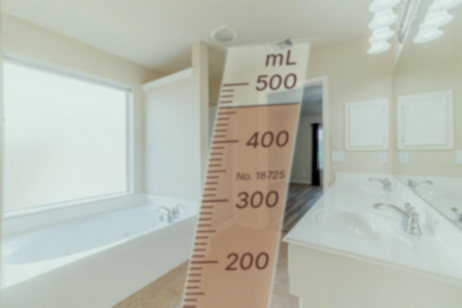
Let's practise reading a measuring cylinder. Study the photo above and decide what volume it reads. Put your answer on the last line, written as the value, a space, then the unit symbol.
460 mL
